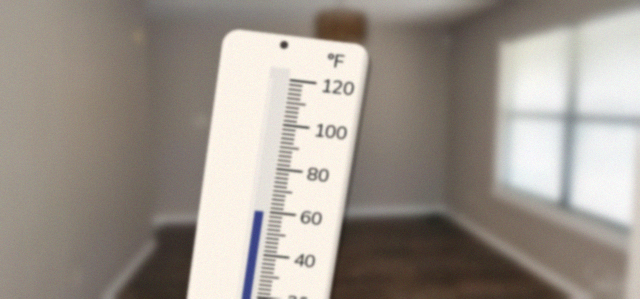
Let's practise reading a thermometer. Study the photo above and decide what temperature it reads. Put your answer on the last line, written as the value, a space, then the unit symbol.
60 °F
